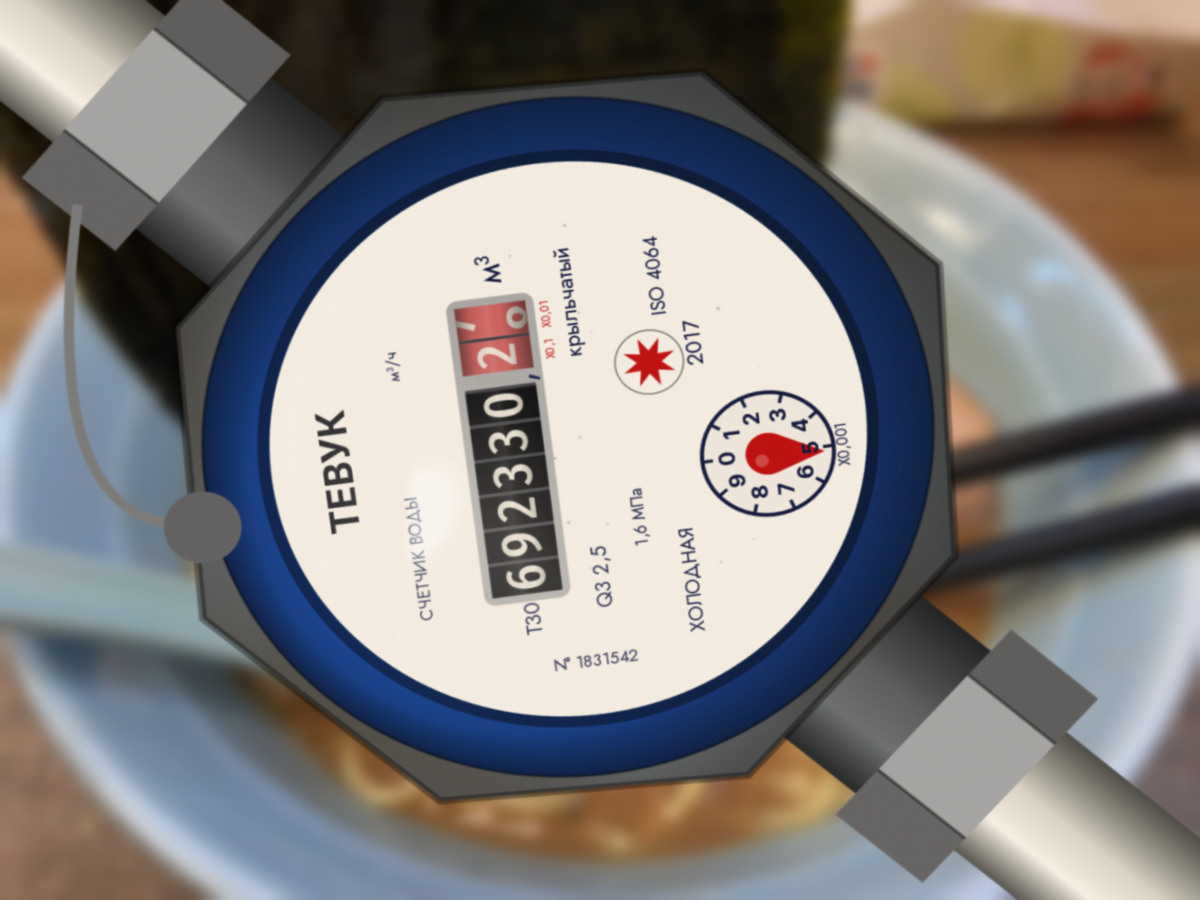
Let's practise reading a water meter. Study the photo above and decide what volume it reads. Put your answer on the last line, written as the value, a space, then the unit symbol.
692330.275 m³
